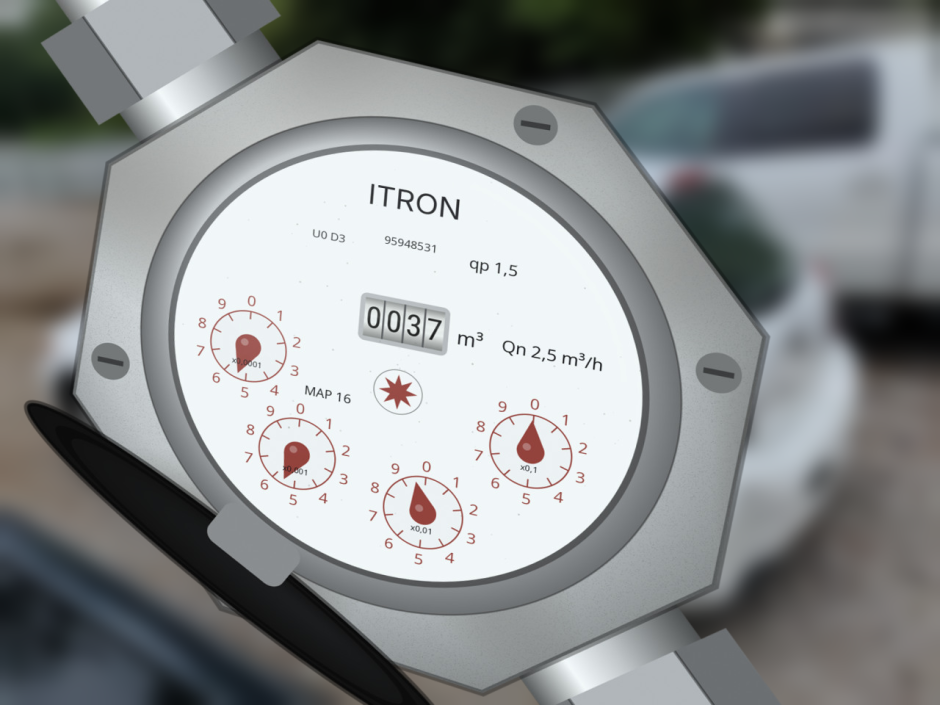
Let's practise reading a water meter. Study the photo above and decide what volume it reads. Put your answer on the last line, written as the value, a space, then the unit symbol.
36.9955 m³
